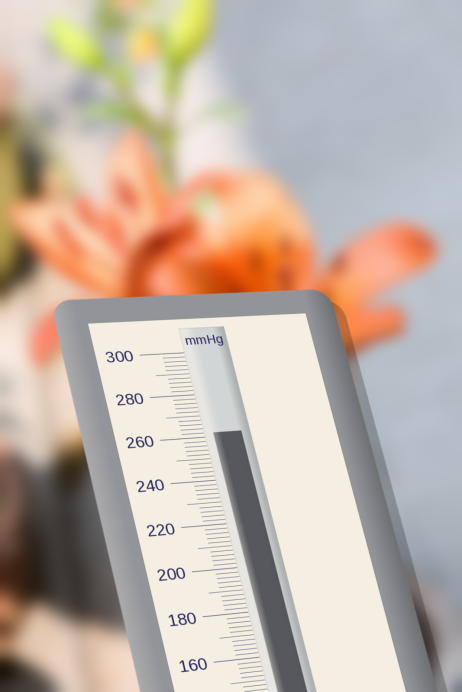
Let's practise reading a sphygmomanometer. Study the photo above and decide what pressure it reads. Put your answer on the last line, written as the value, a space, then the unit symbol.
262 mmHg
